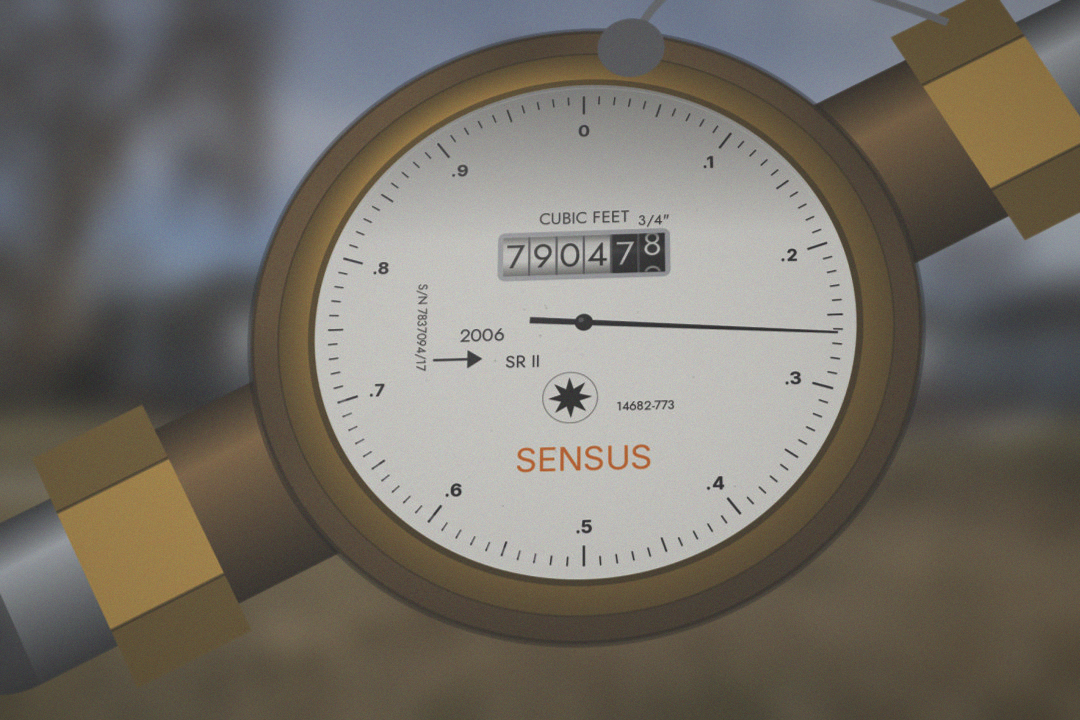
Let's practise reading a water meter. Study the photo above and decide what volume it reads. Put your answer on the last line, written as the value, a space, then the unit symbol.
790478.26 ft³
